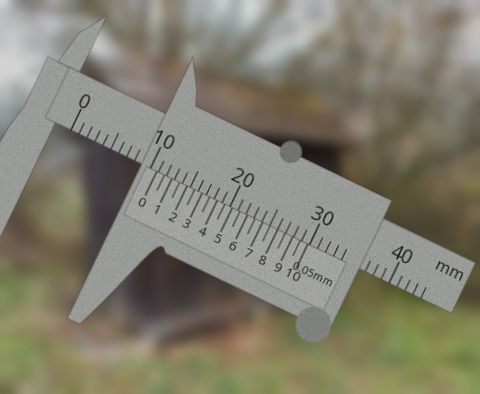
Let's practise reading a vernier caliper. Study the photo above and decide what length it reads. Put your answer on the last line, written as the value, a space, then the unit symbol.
10.8 mm
